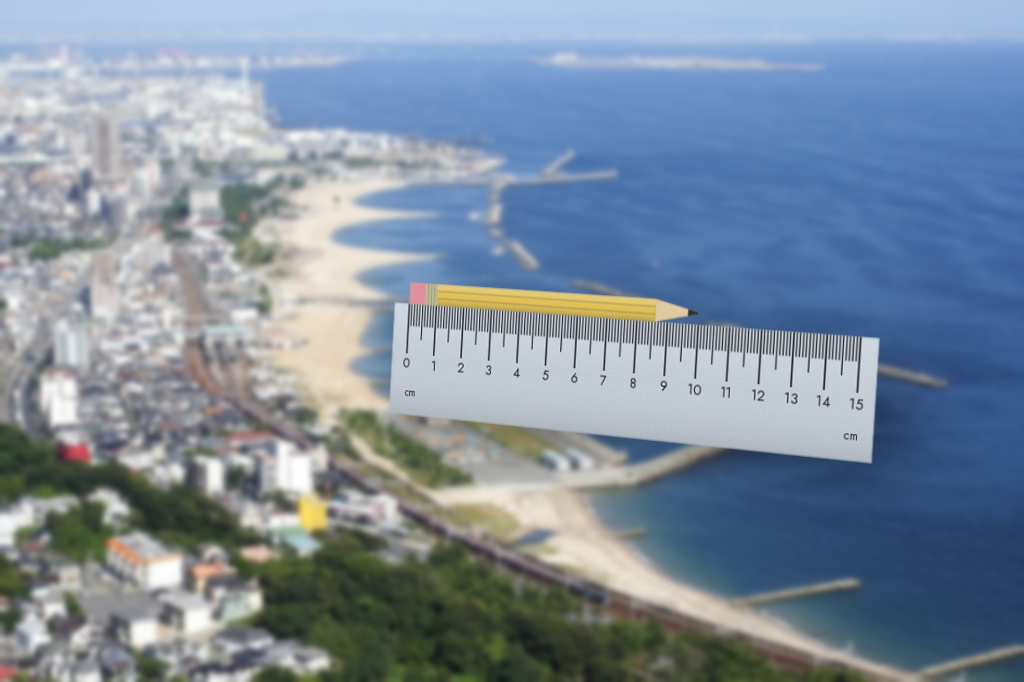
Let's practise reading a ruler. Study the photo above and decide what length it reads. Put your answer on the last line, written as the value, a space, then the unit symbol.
10 cm
